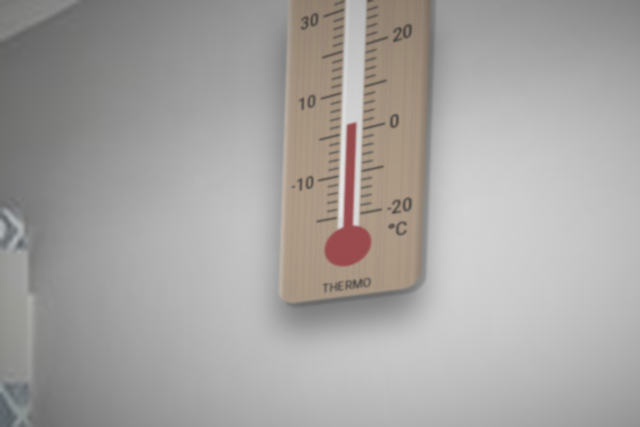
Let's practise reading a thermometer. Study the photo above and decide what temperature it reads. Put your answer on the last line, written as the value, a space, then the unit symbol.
2 °C
